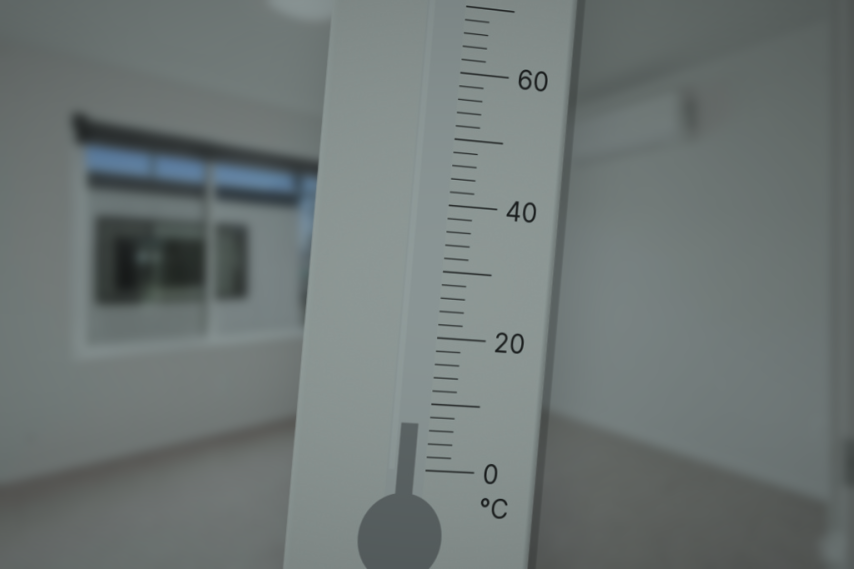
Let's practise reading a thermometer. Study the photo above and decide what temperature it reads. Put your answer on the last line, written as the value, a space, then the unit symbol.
7 °C
